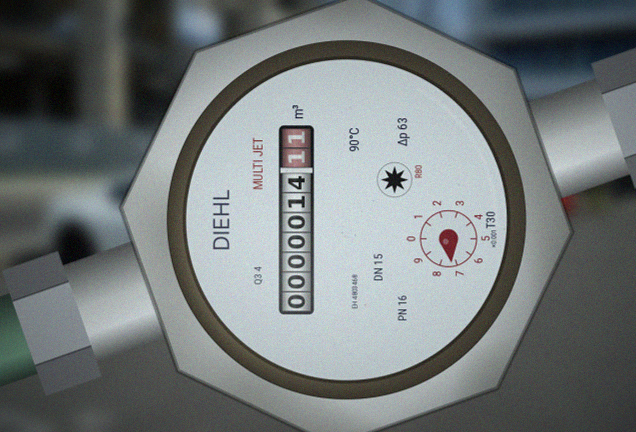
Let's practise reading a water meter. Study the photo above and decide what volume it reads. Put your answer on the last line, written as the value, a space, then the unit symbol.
14.117 m³
